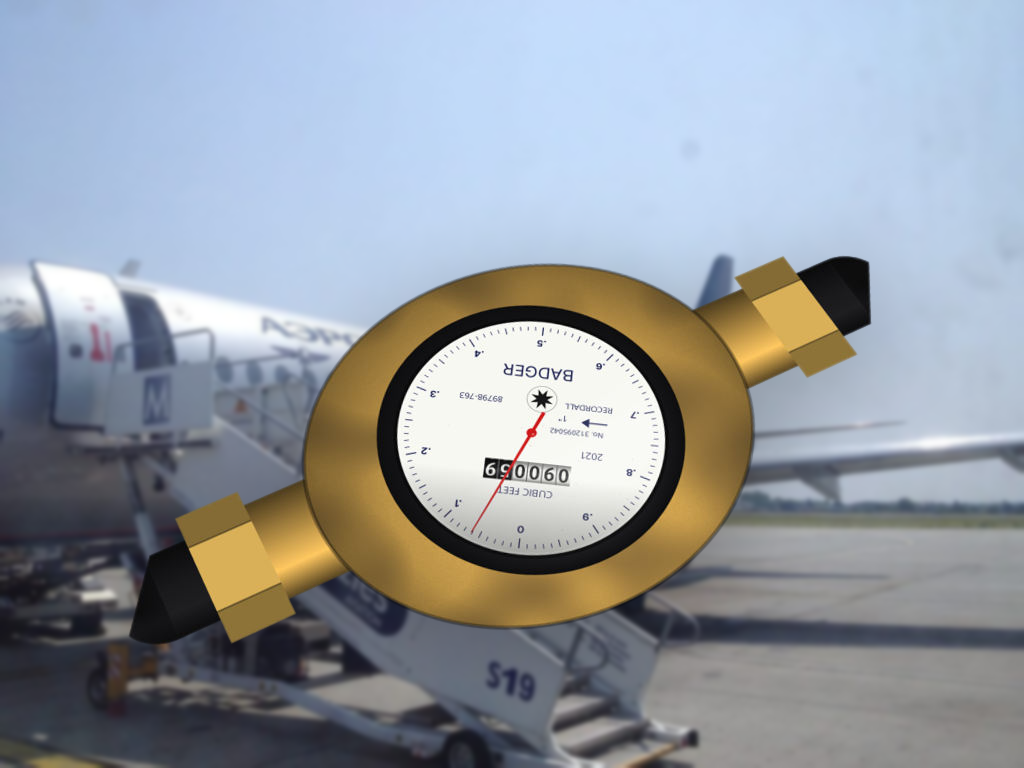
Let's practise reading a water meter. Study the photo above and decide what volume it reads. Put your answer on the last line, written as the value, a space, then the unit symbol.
90059.06 ft³
